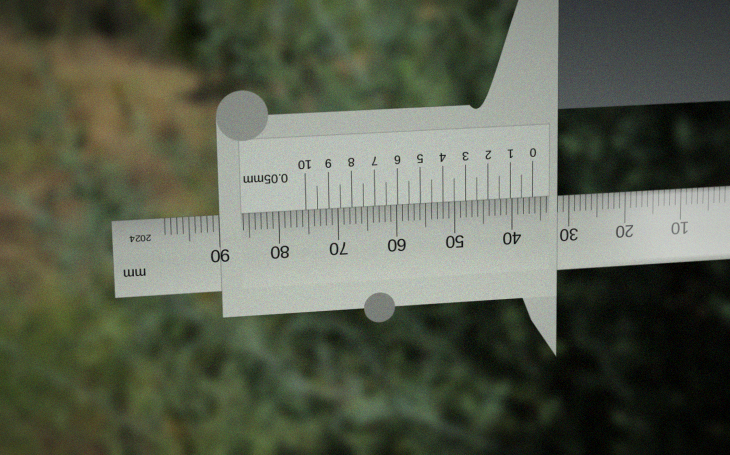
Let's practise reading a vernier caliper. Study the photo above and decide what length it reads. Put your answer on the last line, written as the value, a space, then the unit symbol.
36.4 mm
